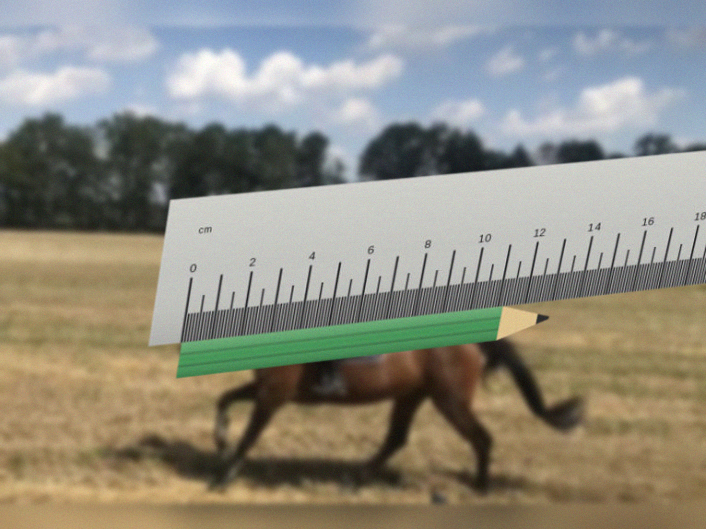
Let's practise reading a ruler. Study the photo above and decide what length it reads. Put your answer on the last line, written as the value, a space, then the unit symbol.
13 cm
